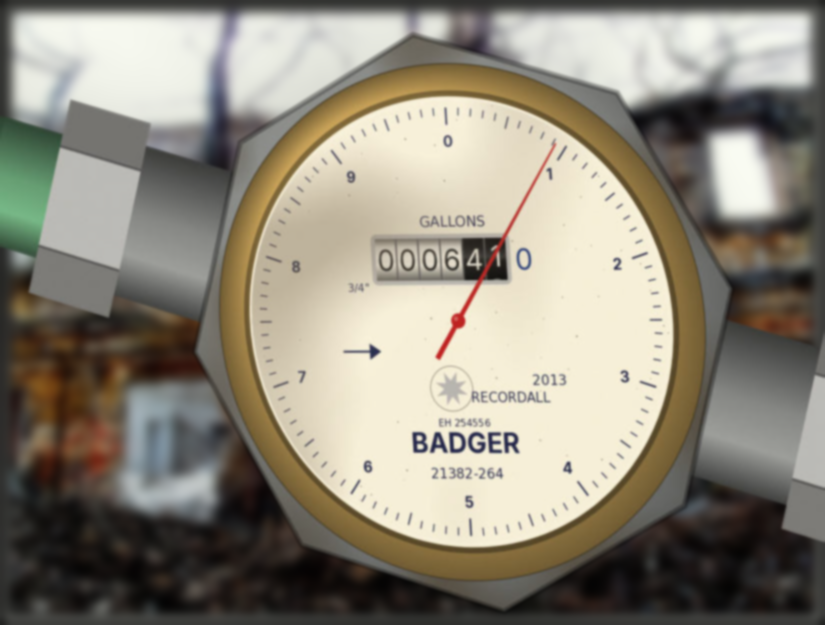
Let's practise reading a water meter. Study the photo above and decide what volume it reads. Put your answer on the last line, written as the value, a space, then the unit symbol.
6410.9 gal
